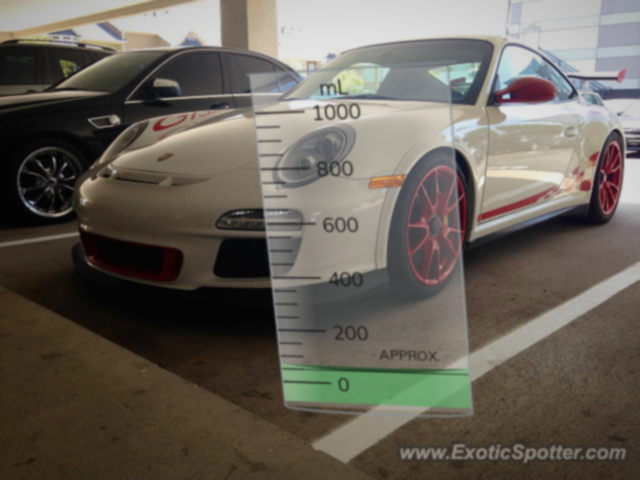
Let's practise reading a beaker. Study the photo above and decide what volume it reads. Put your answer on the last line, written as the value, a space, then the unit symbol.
50 mL
